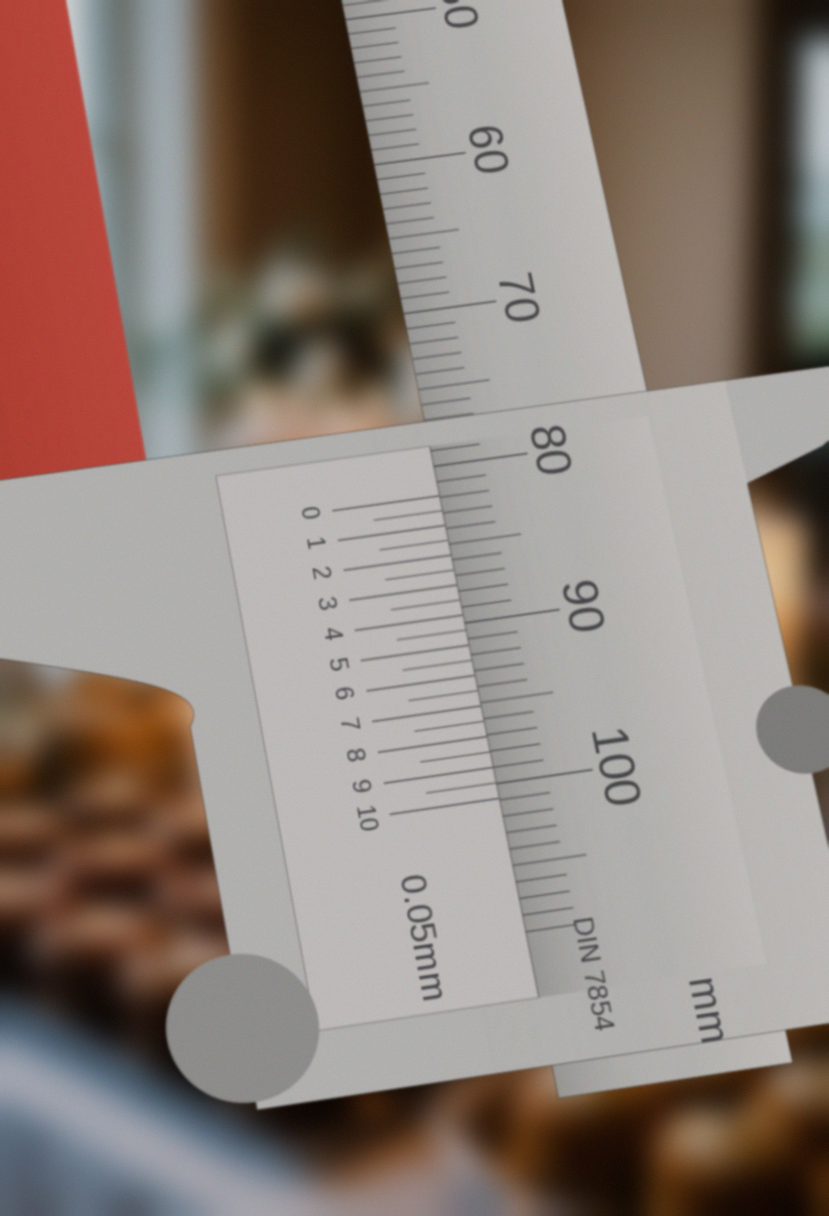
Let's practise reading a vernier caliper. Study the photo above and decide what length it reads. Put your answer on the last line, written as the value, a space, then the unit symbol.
81.9 mm
